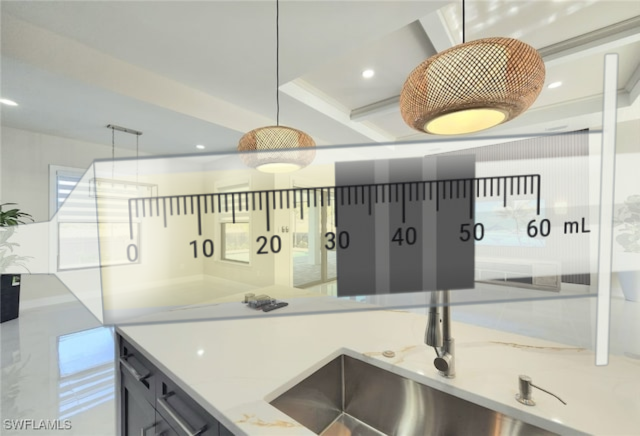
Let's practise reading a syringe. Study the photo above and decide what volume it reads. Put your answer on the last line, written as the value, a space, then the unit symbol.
30 mL
